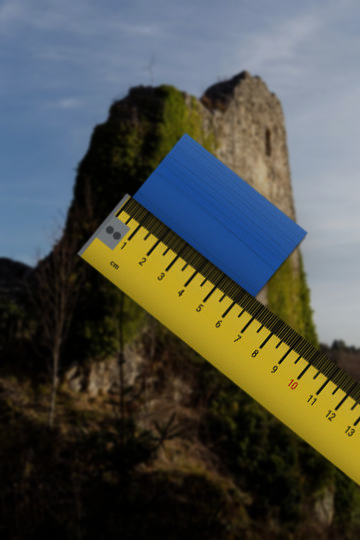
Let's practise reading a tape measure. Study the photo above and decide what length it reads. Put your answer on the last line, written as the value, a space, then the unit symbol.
6.5 cm
